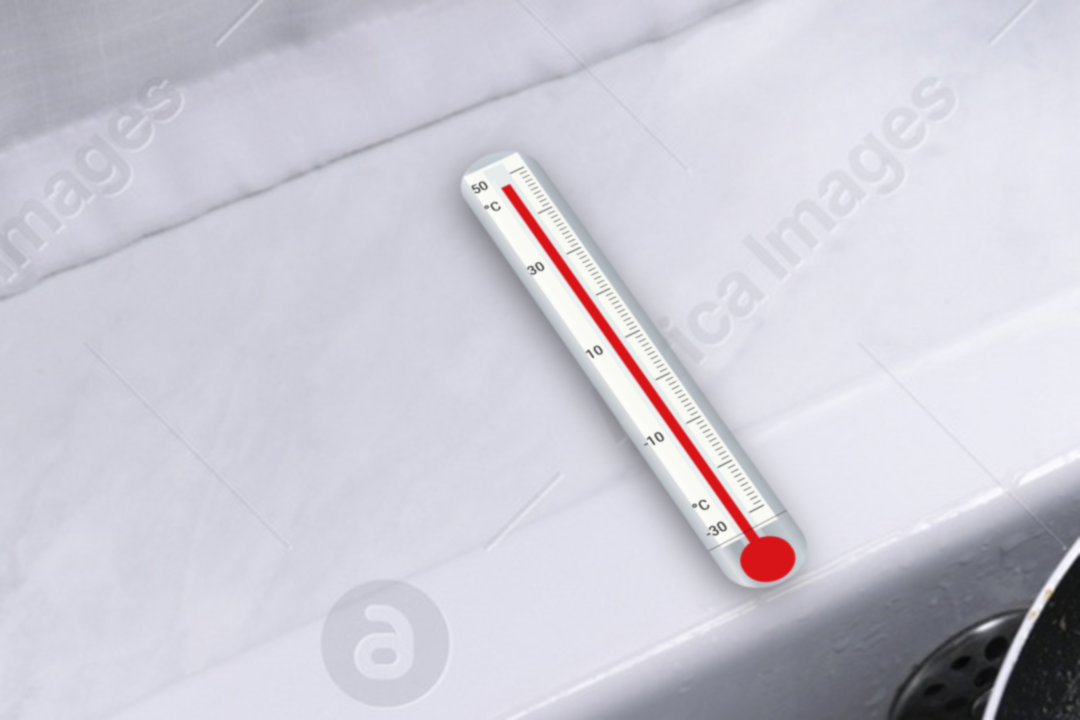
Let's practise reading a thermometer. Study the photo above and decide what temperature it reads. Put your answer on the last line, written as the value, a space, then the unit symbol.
48 °C
